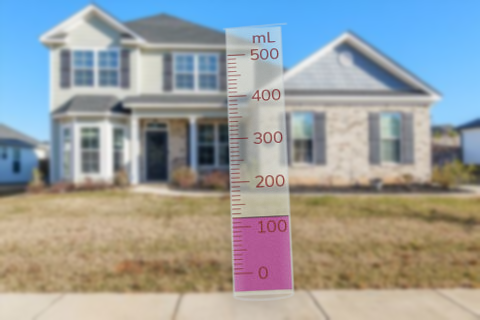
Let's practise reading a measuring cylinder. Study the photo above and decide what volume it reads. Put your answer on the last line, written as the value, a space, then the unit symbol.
120 mL
